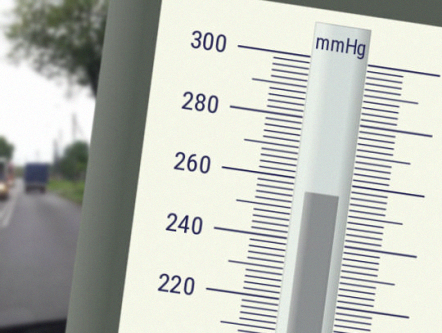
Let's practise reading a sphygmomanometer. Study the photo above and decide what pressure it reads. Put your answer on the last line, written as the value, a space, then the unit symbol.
256 mmHg
